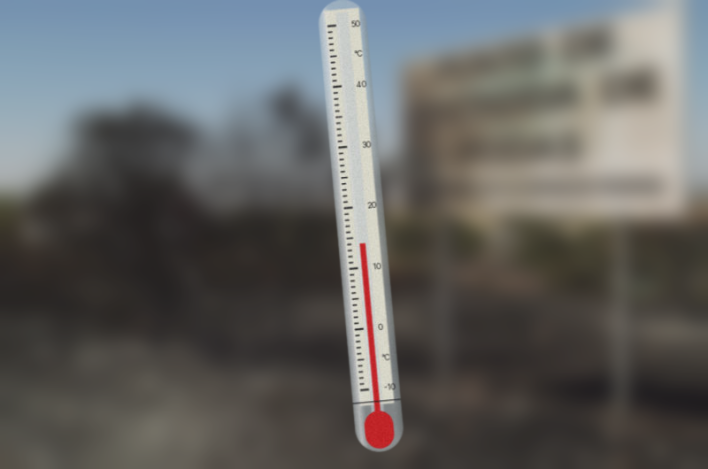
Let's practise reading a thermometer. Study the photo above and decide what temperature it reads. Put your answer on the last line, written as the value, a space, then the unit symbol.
14 °C
